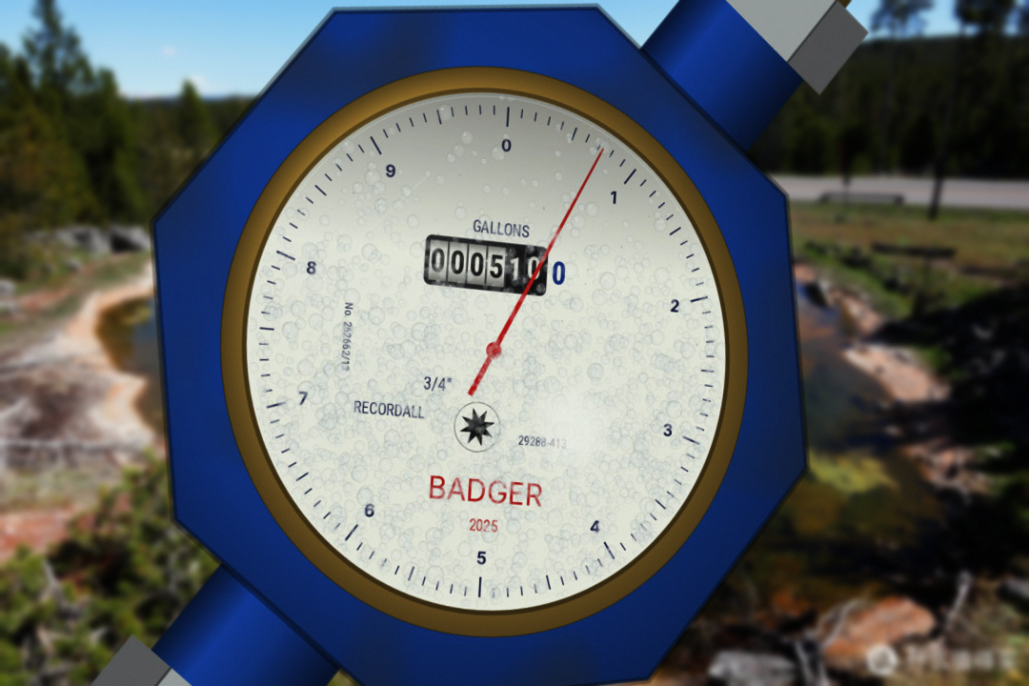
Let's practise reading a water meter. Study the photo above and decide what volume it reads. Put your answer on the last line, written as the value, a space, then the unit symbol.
5100.7 gal
